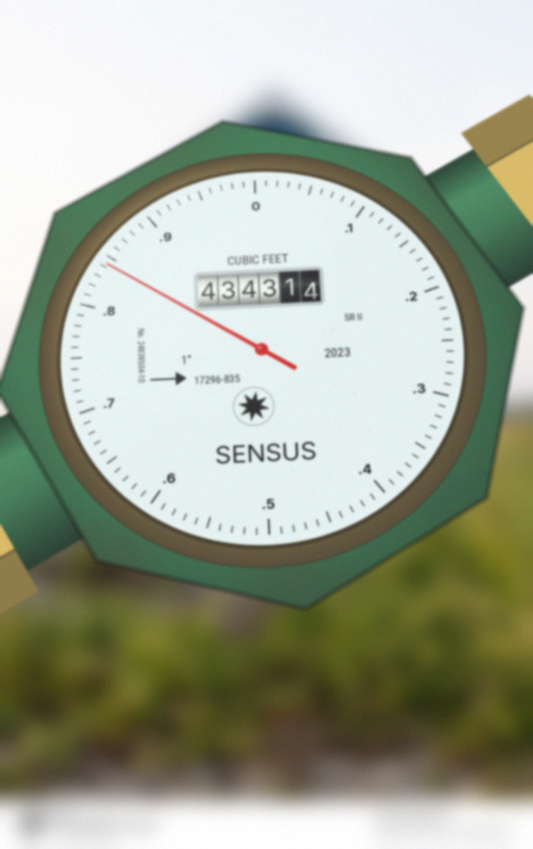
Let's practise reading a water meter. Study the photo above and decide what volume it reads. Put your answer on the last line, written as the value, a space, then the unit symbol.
434313.84 ft³
